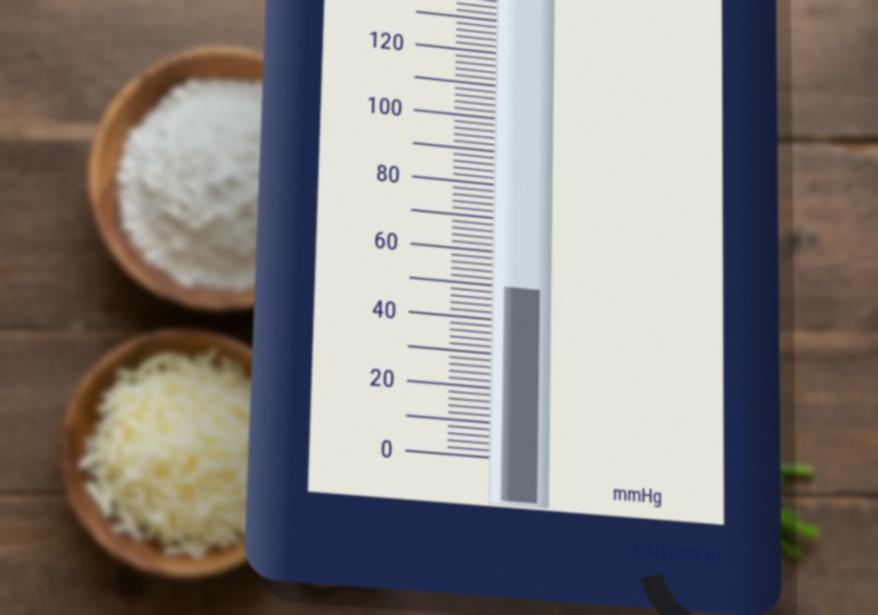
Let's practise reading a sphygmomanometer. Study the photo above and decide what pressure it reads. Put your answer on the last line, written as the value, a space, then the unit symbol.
50 mmHg
